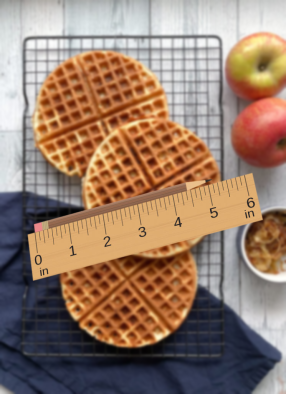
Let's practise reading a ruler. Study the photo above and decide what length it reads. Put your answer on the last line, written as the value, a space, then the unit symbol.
5.125 in
